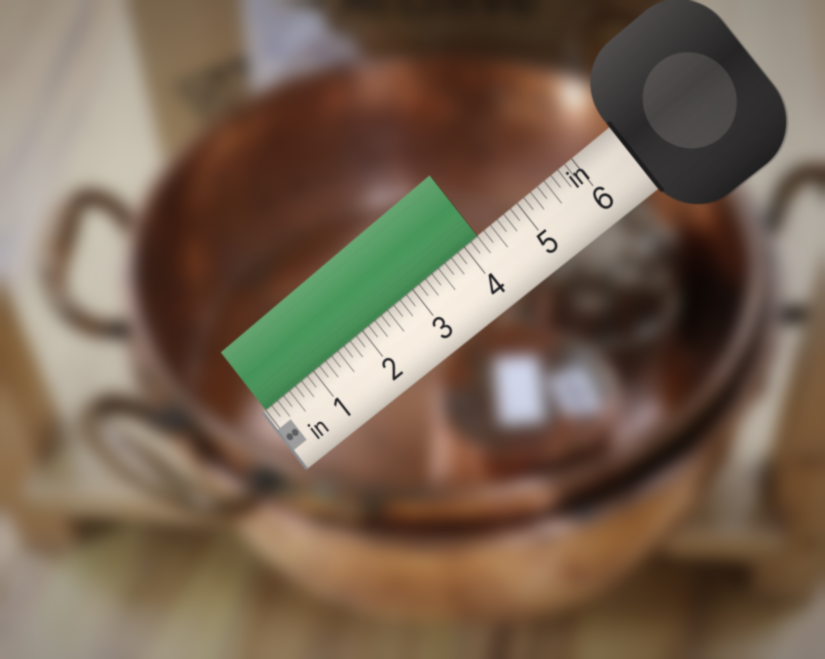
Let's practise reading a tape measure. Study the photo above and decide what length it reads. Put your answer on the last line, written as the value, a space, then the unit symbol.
4.25 in
